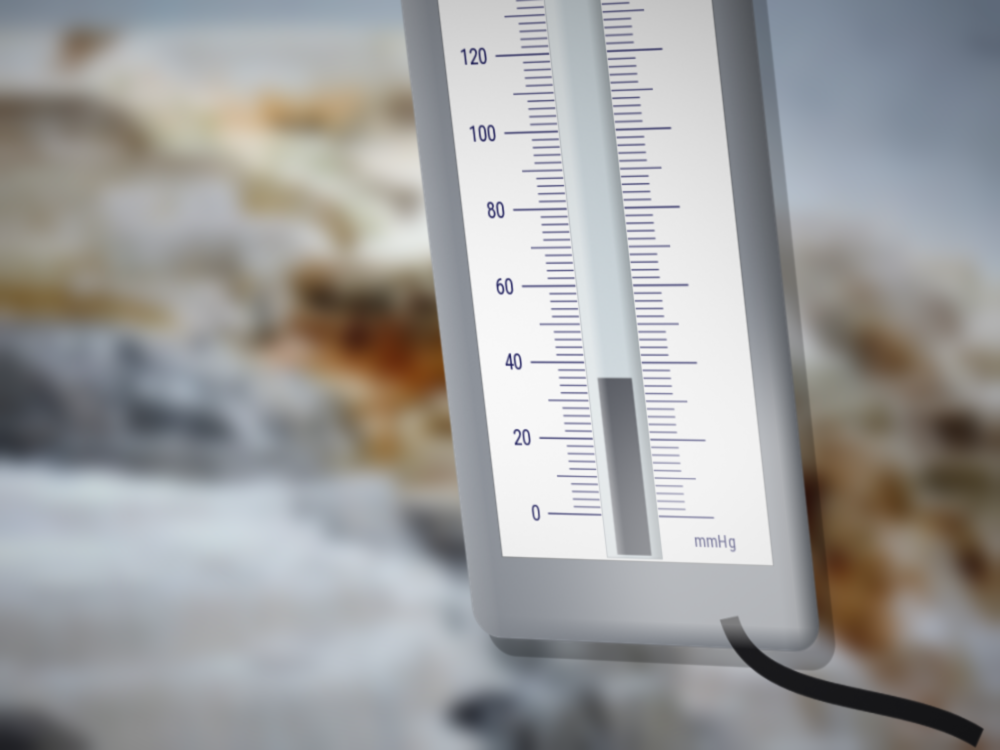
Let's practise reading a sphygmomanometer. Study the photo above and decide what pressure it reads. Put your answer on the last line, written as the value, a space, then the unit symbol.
36 mmHg
